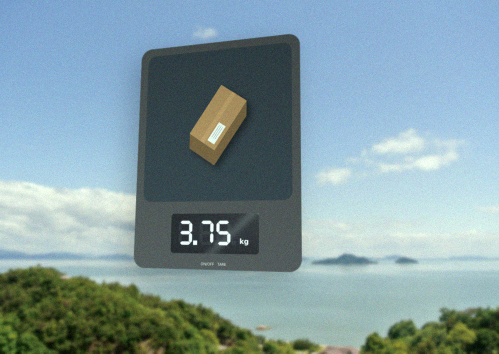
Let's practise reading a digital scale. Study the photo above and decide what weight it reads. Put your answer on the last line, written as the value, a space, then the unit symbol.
3.75 kg
